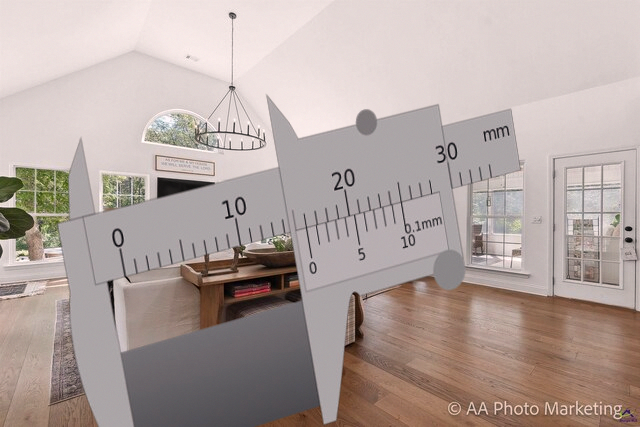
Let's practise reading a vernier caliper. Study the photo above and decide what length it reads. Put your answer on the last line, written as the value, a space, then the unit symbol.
16.0 mm
